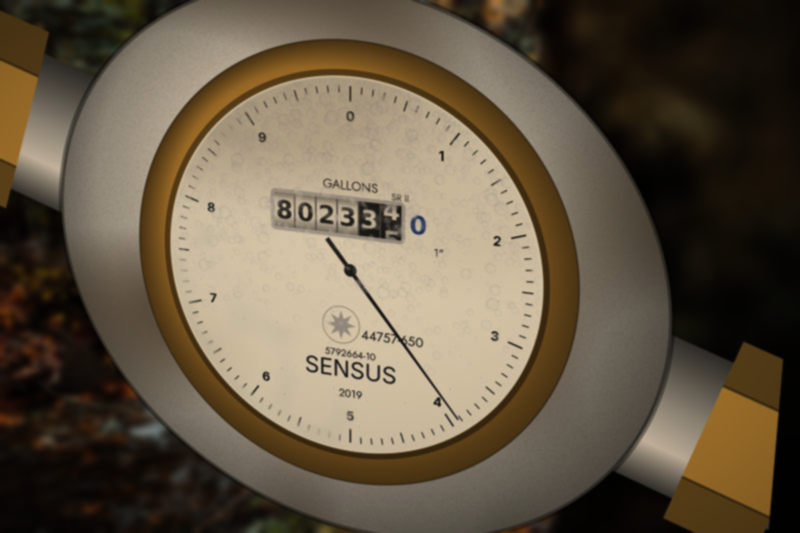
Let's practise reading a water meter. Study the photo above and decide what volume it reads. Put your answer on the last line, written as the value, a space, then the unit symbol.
8023343.9 gal
